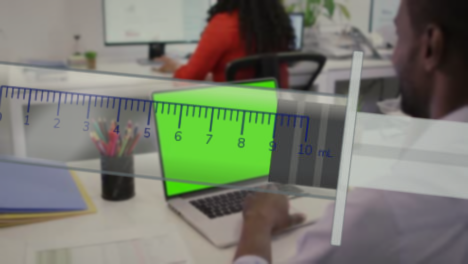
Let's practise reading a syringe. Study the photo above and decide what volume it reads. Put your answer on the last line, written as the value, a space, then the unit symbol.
9 mL
